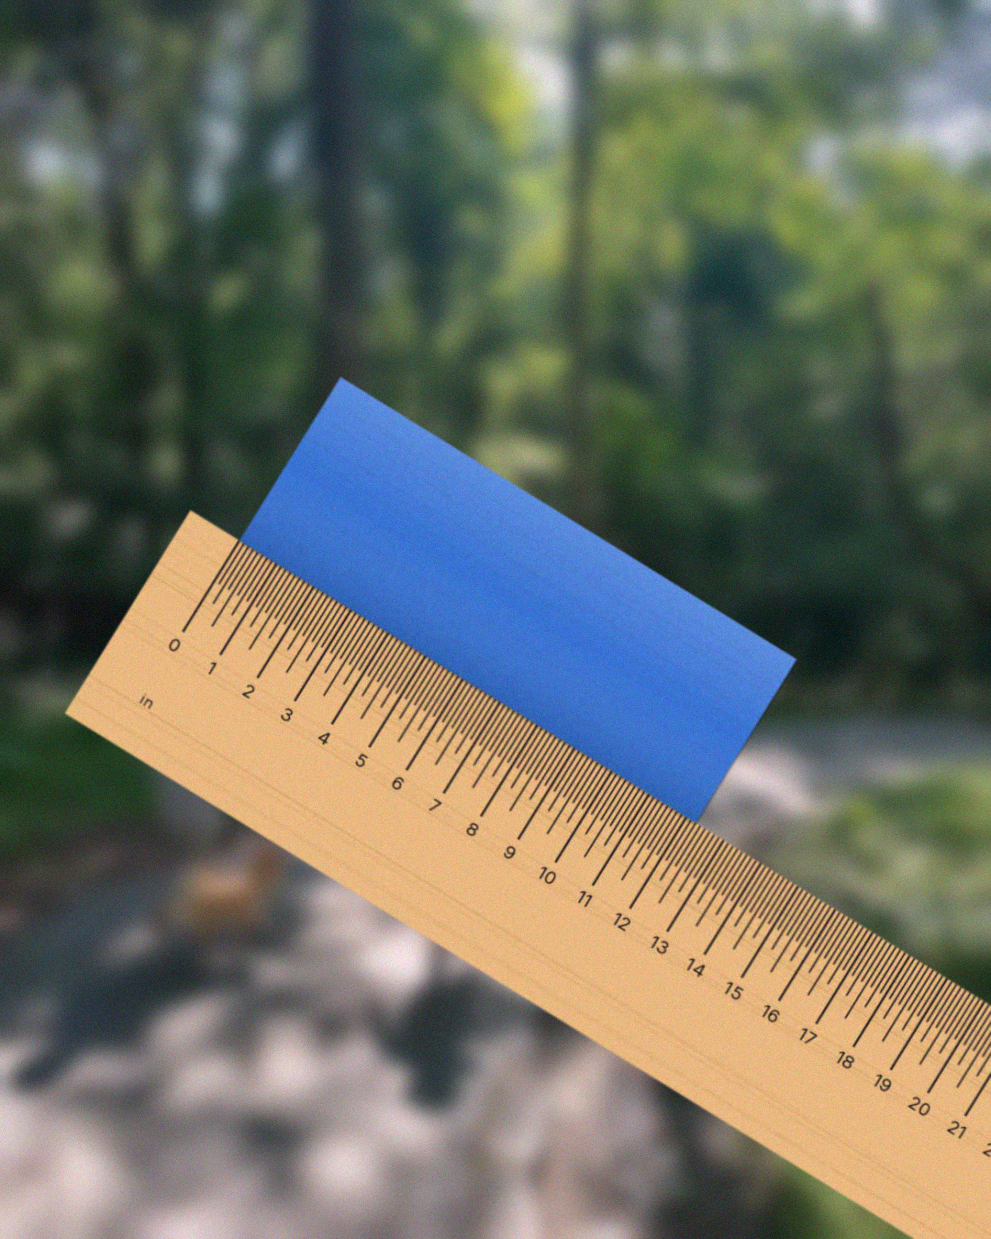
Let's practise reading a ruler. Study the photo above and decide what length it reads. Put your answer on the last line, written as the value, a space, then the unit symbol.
12.25 in
